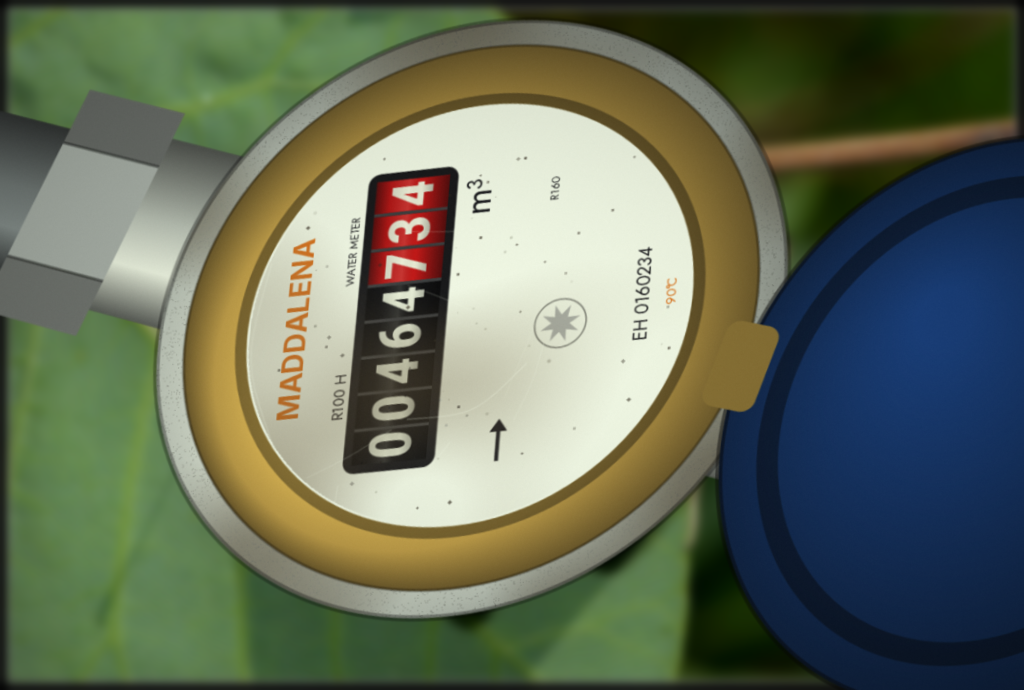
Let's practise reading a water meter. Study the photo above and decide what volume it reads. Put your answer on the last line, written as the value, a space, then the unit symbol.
464.734 m³
